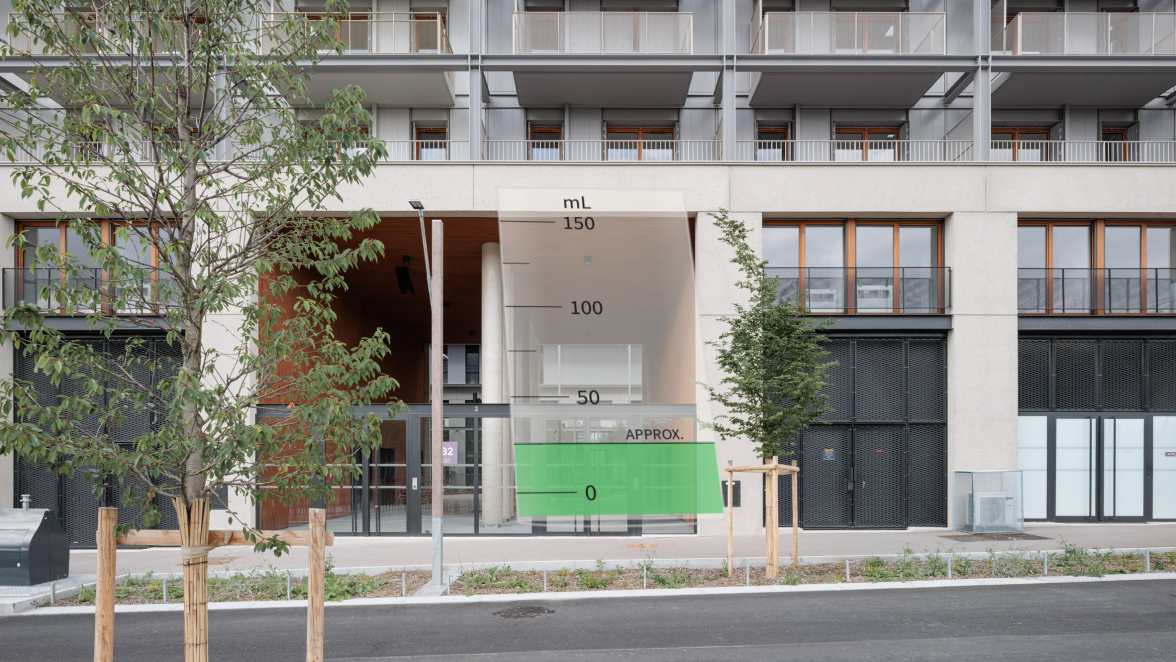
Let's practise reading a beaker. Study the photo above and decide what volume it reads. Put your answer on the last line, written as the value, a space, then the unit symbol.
25 mL
